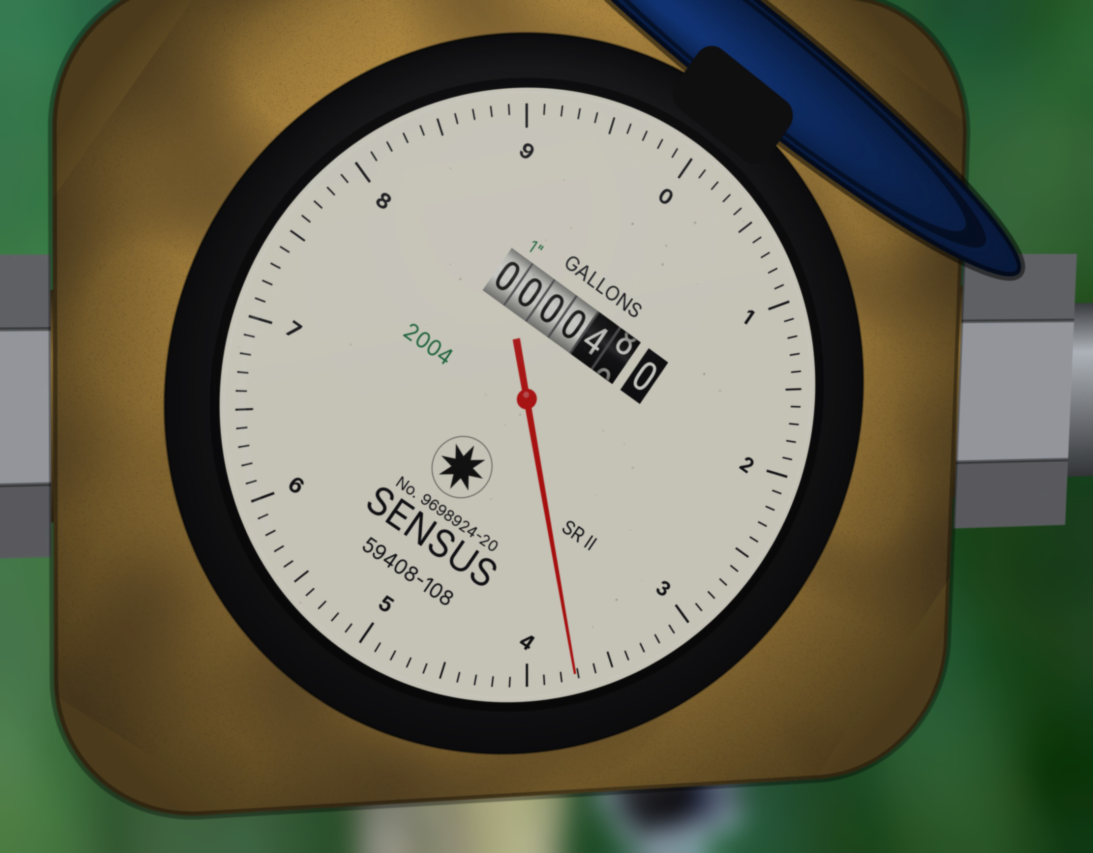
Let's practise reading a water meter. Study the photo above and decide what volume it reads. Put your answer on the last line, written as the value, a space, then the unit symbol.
483.7 gal
